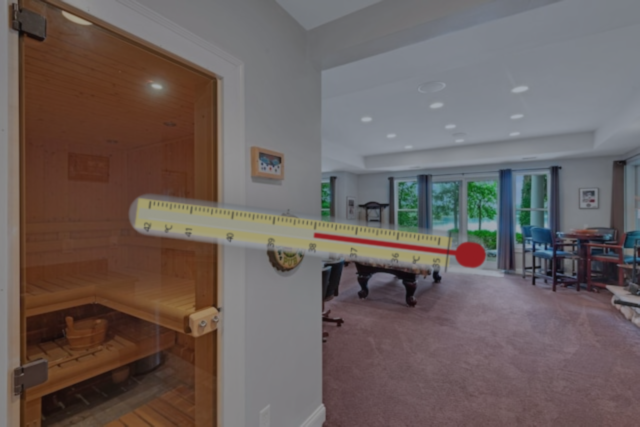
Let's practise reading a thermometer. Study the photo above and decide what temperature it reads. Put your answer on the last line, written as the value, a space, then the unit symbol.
38 °C
